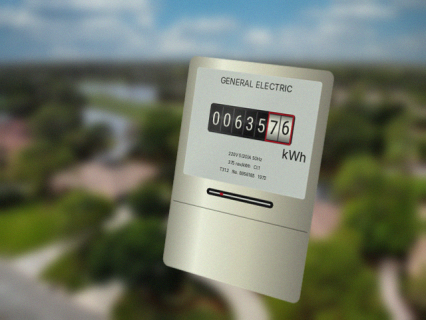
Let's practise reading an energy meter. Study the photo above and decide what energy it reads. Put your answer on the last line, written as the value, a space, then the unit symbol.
635.76 kWh
